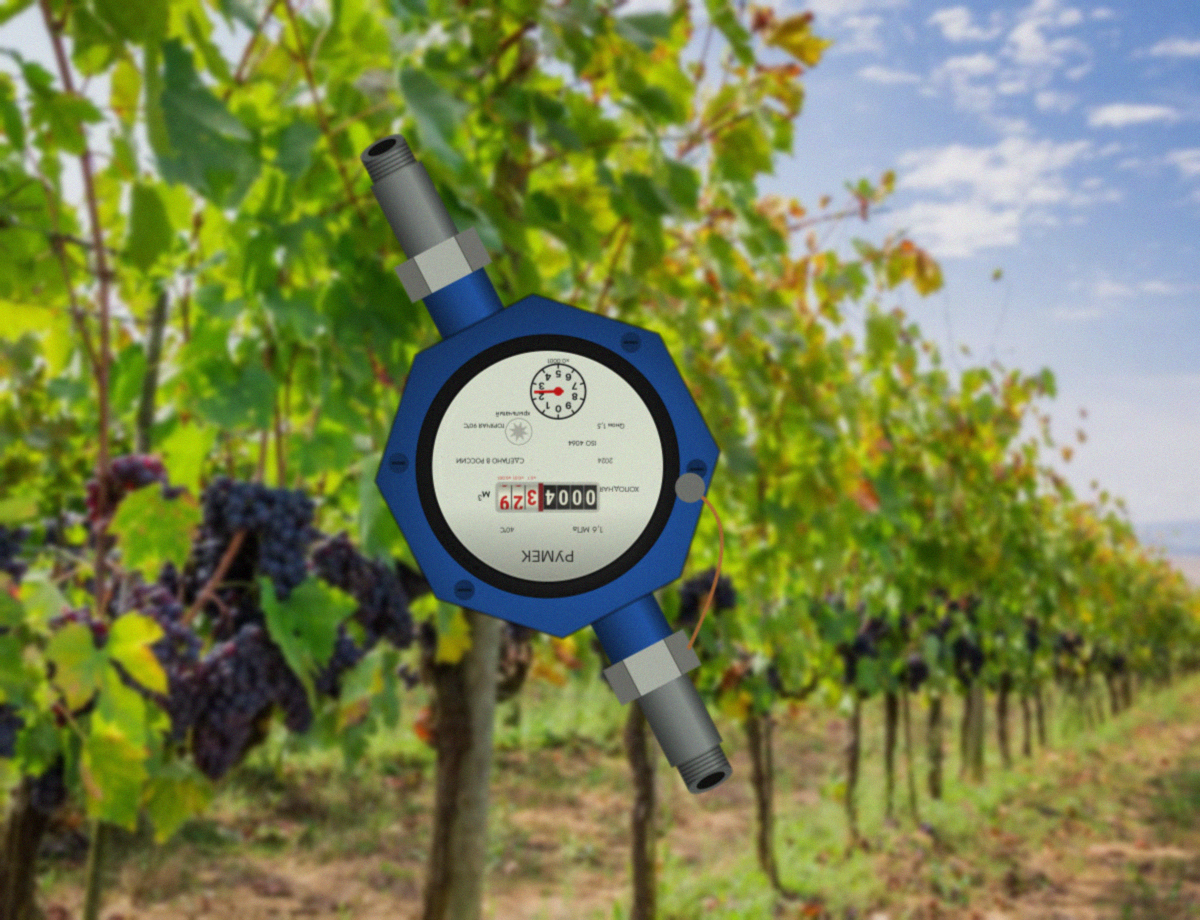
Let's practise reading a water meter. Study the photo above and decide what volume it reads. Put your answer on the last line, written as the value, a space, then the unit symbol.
4.3292 m³
